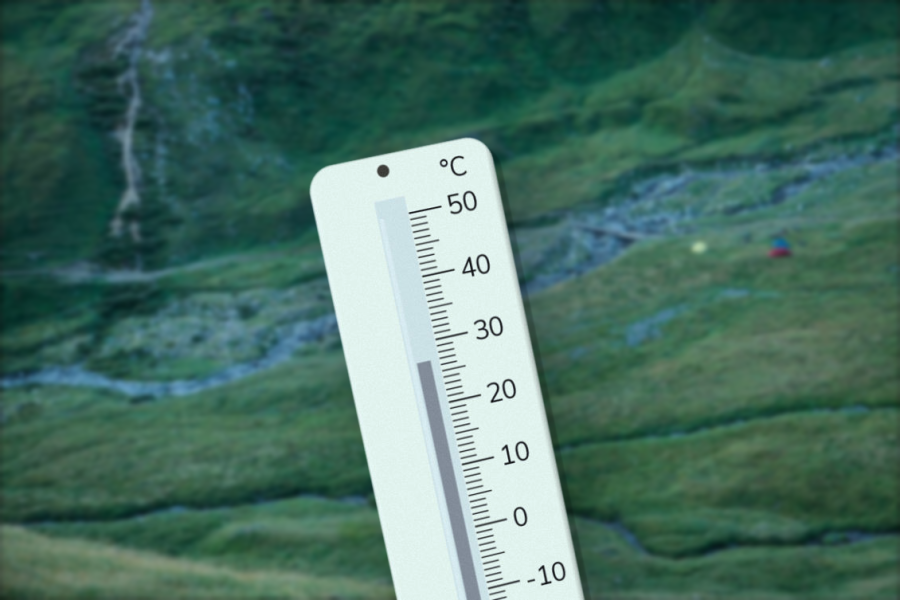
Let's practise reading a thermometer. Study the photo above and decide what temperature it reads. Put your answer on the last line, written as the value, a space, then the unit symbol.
27 °C
